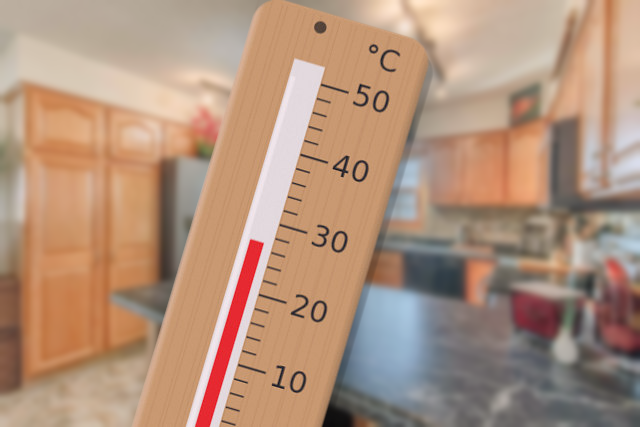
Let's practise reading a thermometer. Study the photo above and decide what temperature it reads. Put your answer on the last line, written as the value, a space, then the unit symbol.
27 °C
